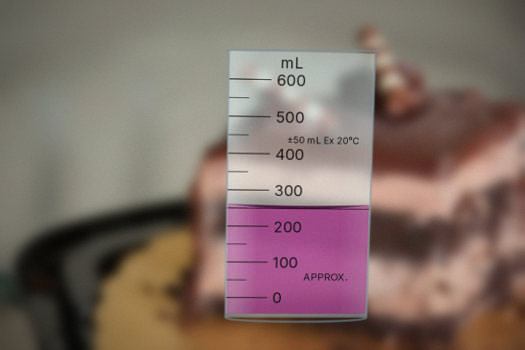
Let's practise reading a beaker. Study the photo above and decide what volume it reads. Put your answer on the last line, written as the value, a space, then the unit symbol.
250 mL
